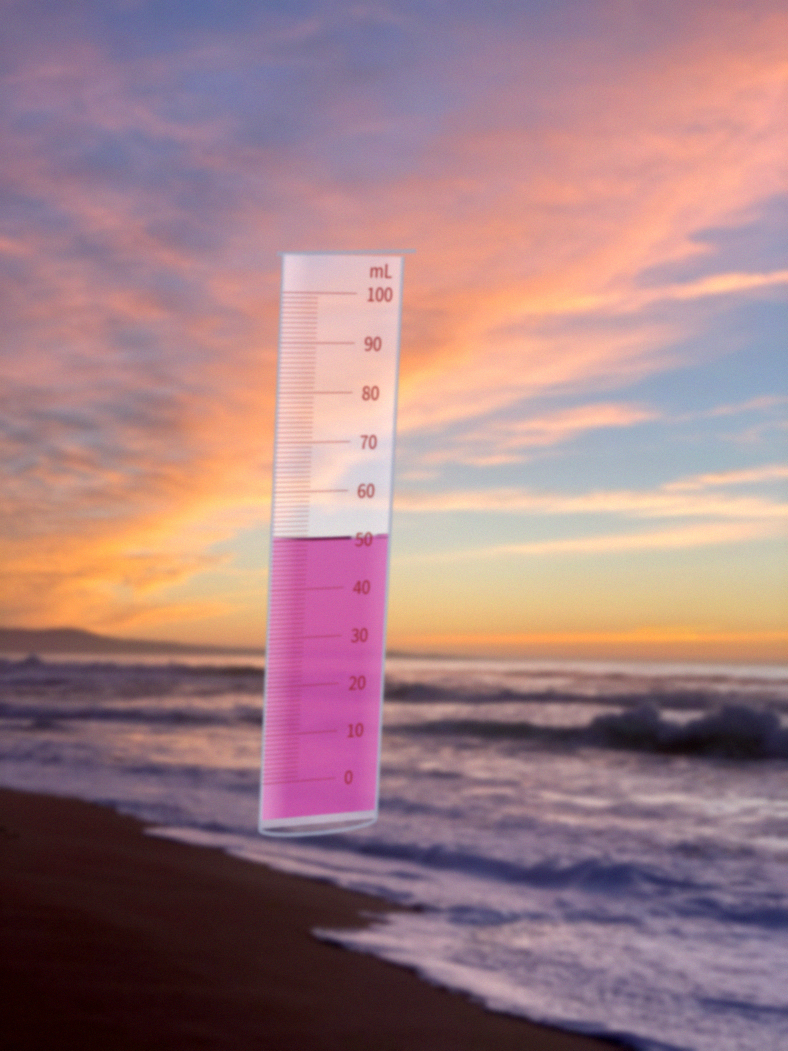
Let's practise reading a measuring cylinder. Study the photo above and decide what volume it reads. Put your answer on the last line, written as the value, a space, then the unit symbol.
50 mL
